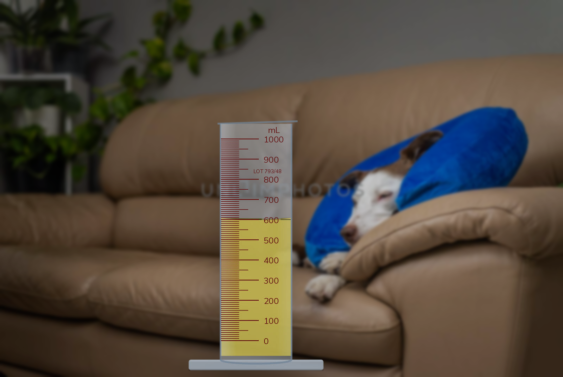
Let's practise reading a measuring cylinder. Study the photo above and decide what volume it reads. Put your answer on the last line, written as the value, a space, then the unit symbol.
600 mL
